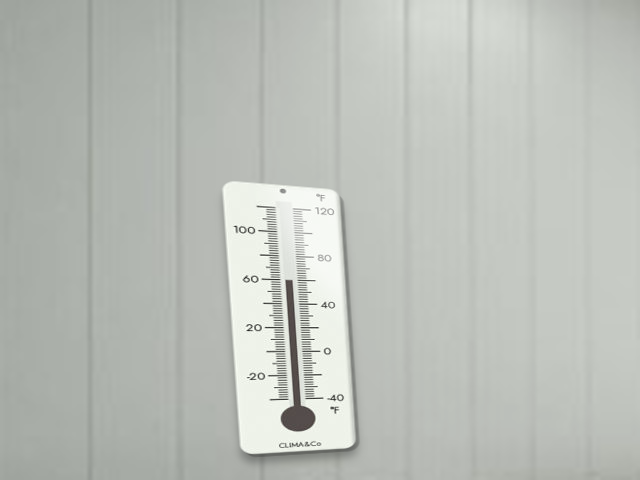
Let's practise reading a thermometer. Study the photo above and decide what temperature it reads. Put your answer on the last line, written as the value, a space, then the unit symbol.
60 °F
